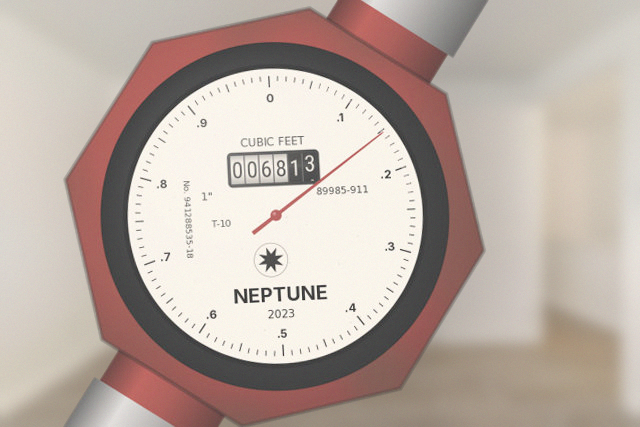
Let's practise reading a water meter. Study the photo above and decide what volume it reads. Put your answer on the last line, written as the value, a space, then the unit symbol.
6813.15 ft³
